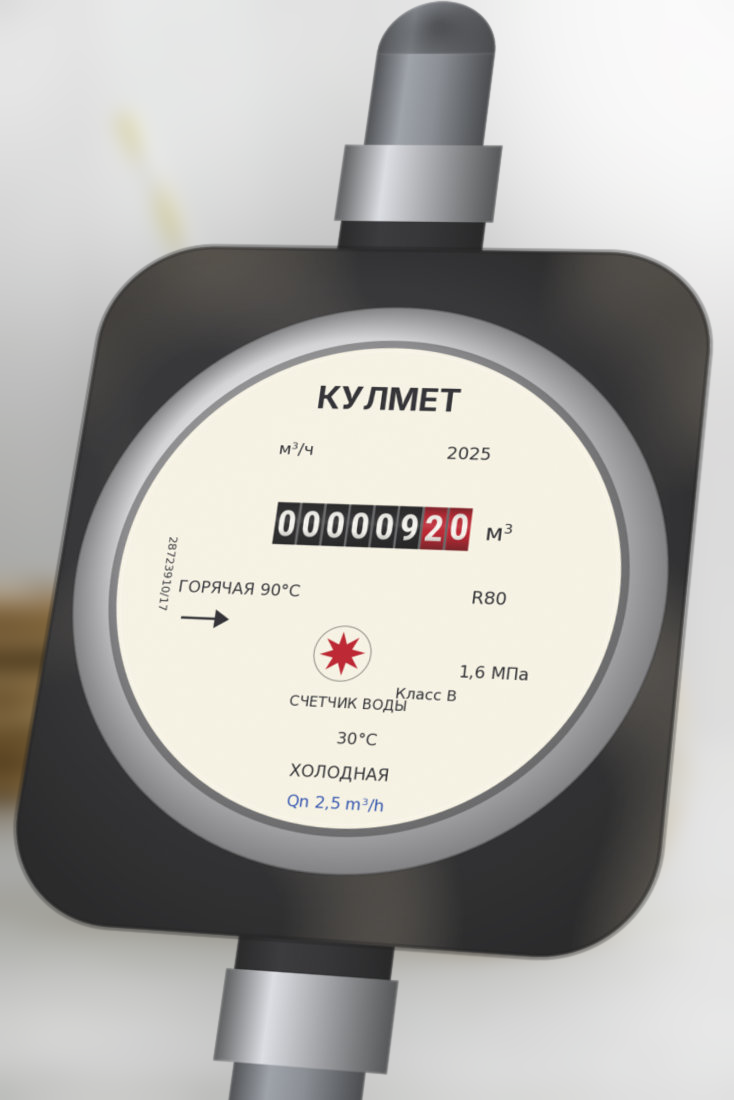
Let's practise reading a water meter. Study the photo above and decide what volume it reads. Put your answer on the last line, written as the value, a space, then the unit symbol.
9.20 m³
